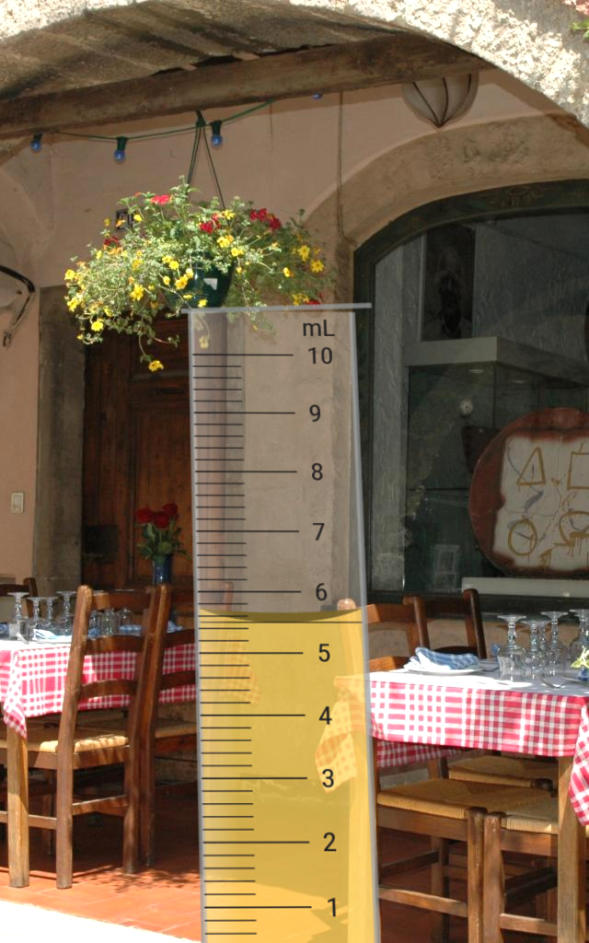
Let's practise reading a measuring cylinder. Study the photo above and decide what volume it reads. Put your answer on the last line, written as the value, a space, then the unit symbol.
5.5 mL
